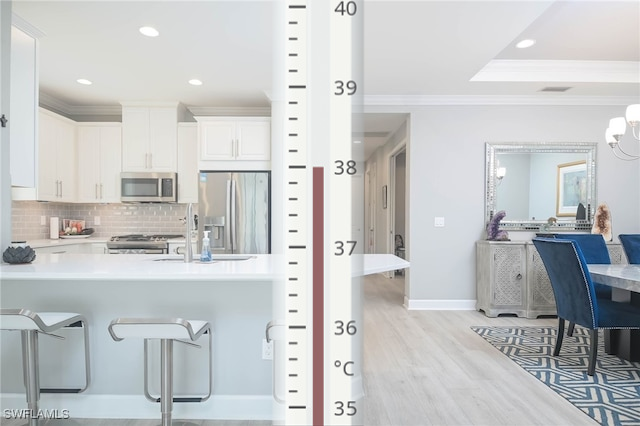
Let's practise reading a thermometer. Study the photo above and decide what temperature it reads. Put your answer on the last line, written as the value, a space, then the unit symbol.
38 °C
